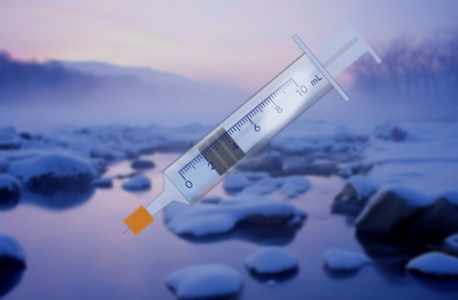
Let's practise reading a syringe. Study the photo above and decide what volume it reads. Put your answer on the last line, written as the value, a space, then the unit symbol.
2 mL
